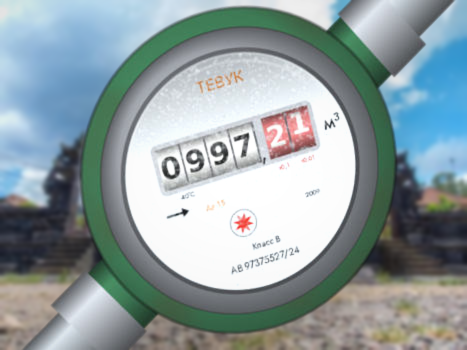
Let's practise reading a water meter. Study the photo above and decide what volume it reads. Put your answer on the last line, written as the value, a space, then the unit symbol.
997.21 m³
